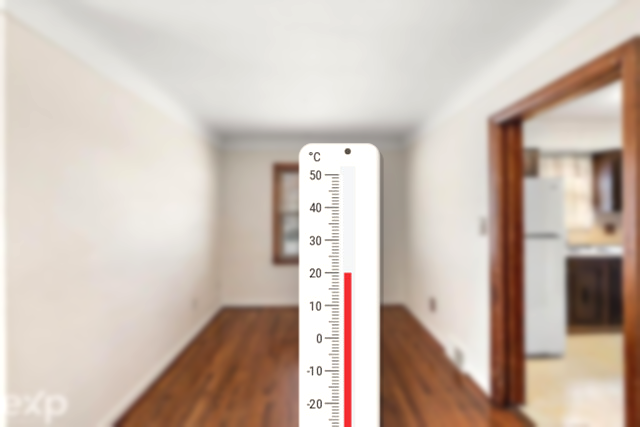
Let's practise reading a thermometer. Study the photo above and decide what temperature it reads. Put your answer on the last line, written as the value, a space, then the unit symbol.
20 °C
